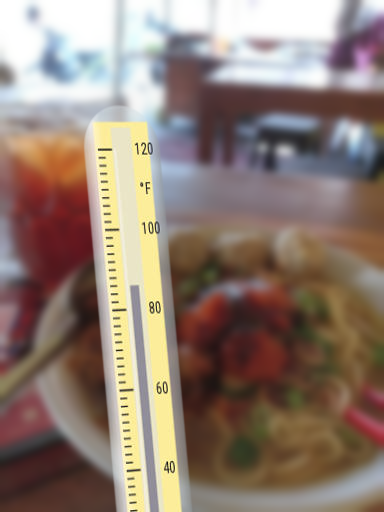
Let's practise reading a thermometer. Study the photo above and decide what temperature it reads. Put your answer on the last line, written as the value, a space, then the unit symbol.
86 °F
